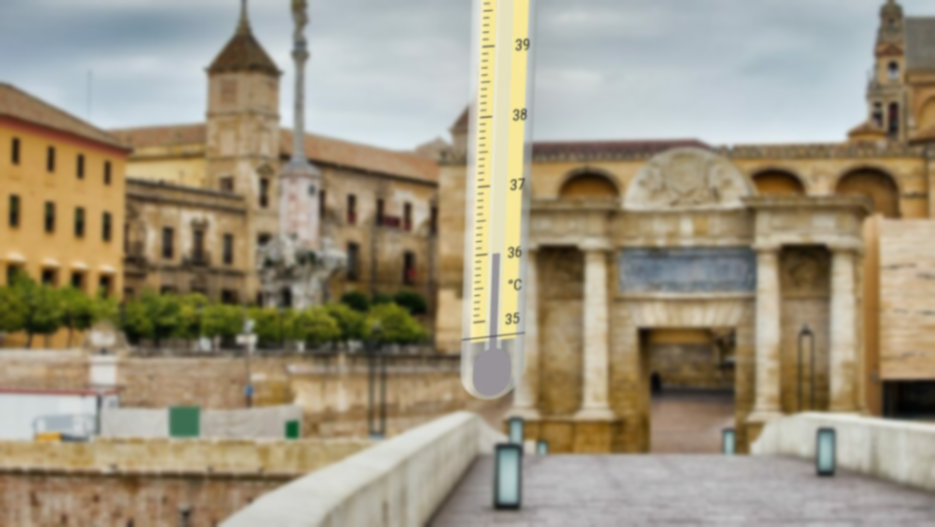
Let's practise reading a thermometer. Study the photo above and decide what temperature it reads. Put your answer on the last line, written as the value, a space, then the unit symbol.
36 °C
